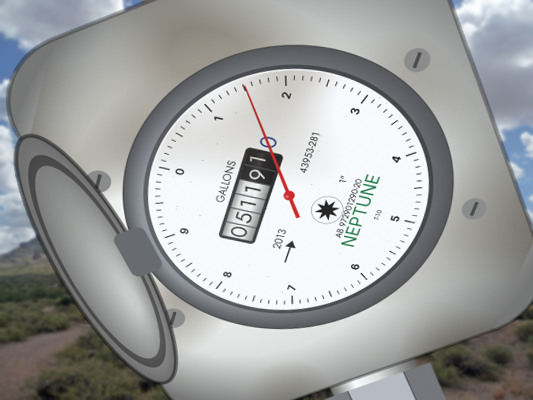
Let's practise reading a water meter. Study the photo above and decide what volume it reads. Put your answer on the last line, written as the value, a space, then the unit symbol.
511911.5 gal
